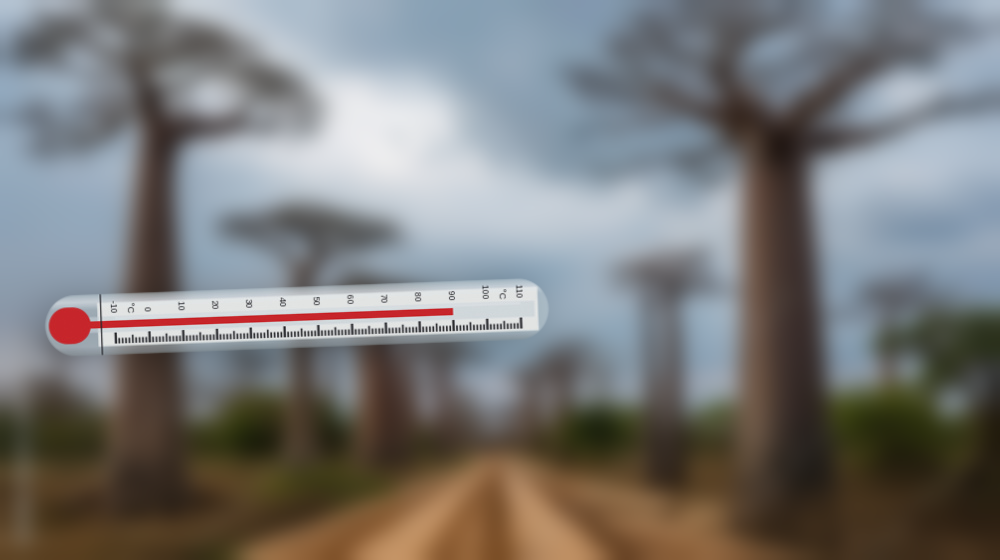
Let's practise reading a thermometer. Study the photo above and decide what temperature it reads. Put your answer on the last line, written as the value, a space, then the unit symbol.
90 °C
